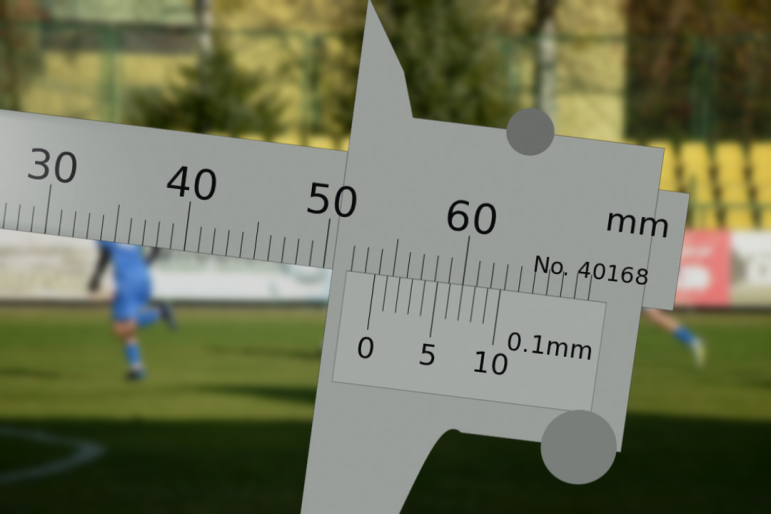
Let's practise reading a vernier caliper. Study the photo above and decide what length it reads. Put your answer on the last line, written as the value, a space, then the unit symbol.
53.7 mm
